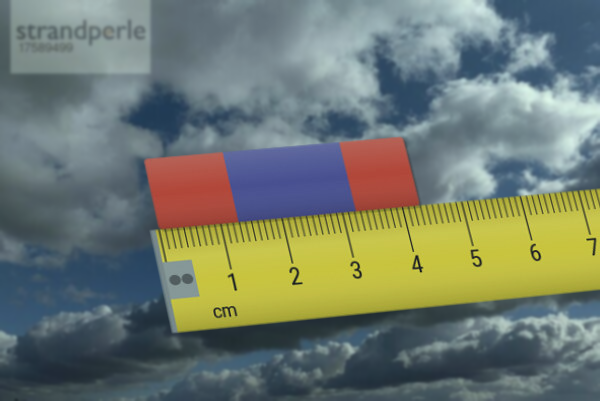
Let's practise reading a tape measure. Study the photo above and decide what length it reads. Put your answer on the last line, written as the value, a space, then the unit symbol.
4.3 cm
